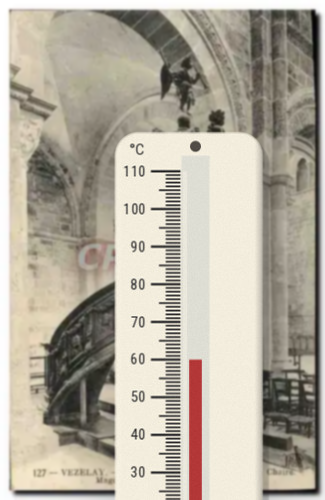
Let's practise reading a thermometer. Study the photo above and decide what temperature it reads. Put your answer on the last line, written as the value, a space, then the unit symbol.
60 °C
